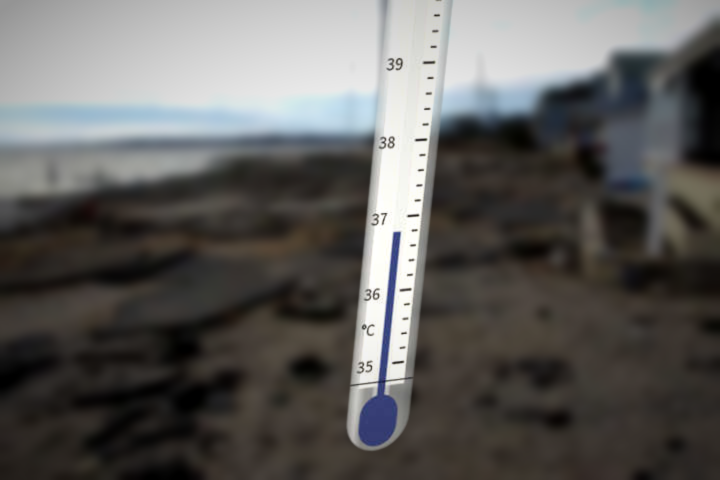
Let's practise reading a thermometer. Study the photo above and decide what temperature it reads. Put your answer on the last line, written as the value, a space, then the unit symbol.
36.8 °C
